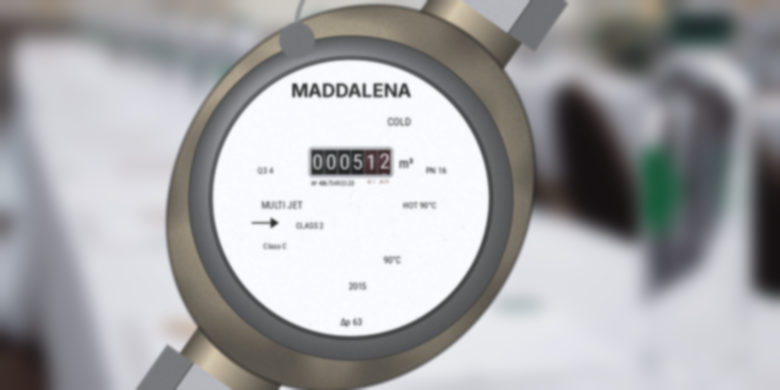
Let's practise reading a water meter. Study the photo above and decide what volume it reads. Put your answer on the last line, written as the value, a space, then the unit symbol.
5.12 m³
